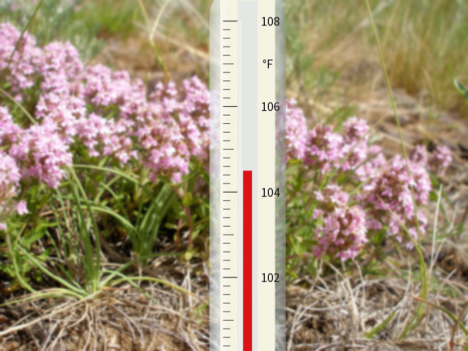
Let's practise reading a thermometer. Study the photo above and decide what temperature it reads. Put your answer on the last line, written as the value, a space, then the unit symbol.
104.5 °F
